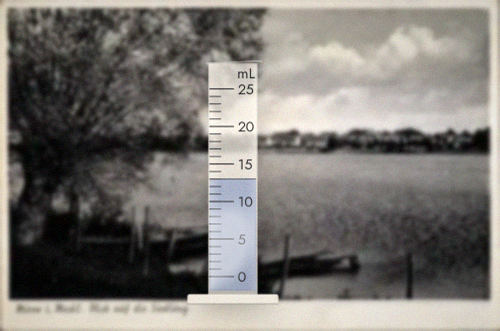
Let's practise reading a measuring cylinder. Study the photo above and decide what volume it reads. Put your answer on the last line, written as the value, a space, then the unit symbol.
13 mL
